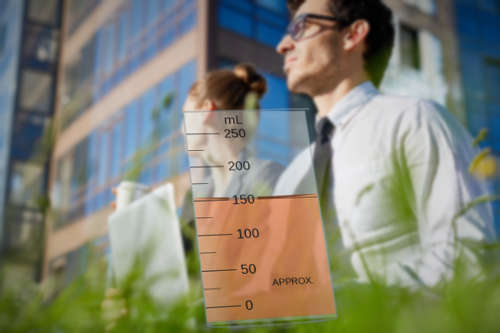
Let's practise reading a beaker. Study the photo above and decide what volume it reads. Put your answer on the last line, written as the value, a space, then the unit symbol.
150 mL
